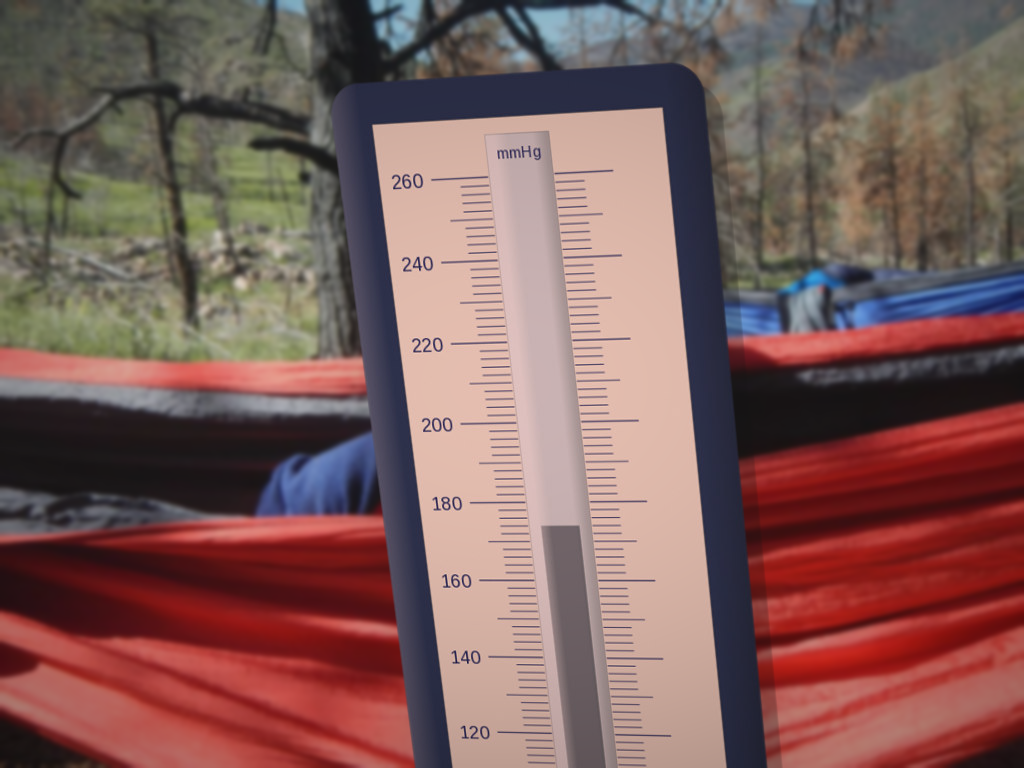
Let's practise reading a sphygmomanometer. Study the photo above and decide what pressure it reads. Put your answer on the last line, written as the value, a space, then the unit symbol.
174 mmHg
